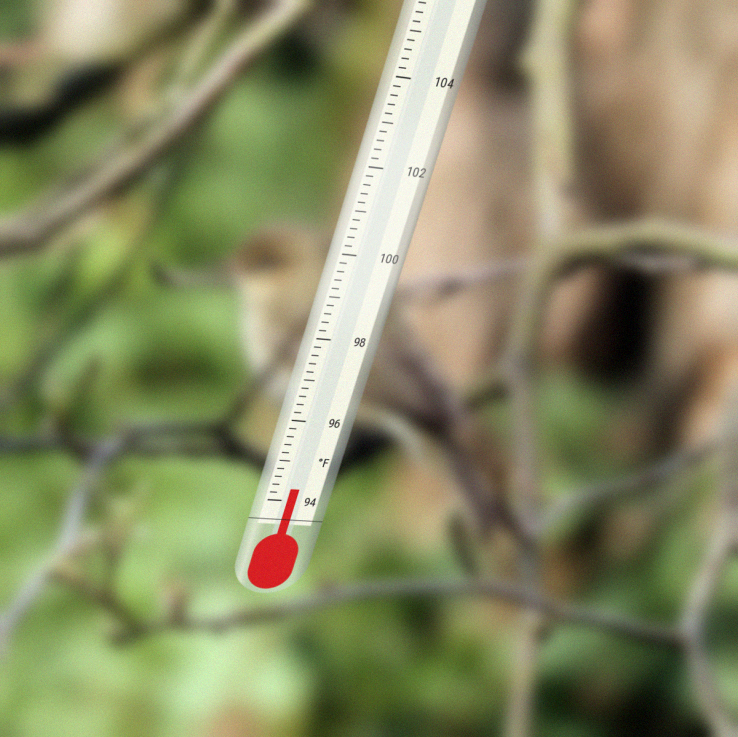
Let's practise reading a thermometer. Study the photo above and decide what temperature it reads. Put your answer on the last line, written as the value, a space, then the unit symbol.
94.3 °F
